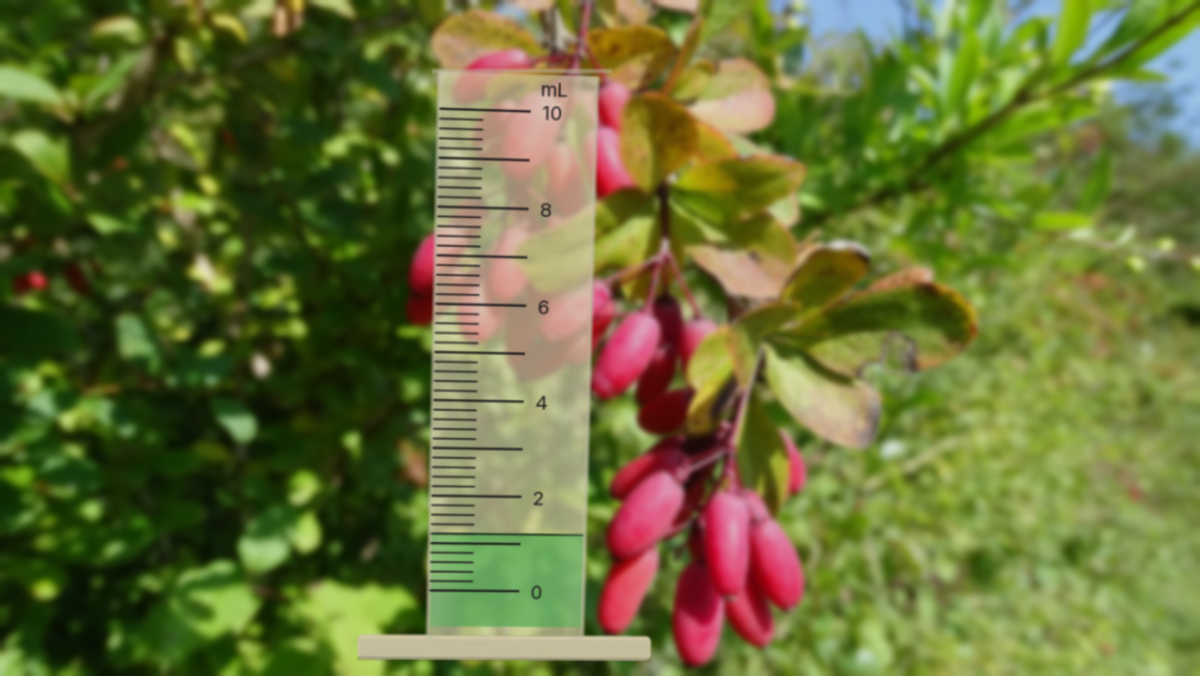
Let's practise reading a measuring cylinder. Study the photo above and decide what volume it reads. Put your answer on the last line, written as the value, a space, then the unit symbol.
1.2 mL
